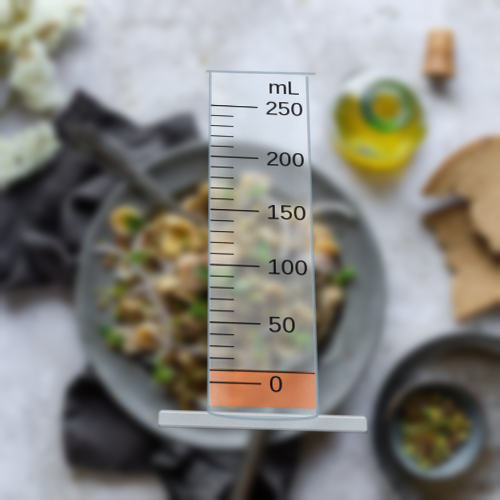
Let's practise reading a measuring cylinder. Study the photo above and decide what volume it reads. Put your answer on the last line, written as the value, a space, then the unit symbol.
10 mL
